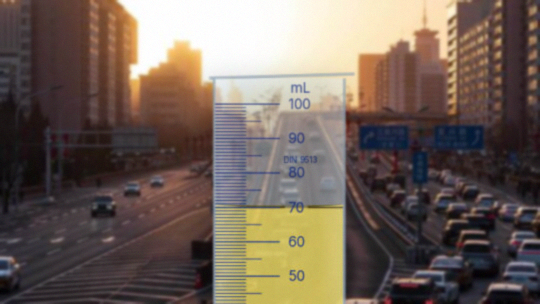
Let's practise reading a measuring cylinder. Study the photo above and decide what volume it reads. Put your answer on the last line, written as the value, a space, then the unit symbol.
70 mL
